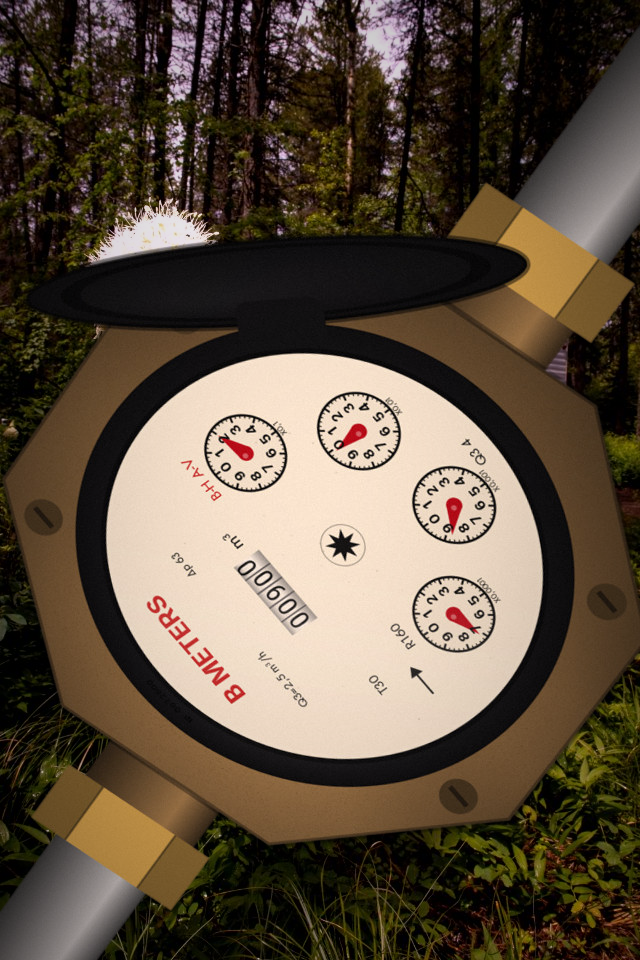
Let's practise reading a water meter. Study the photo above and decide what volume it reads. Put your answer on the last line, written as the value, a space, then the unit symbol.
900.1987 m³
